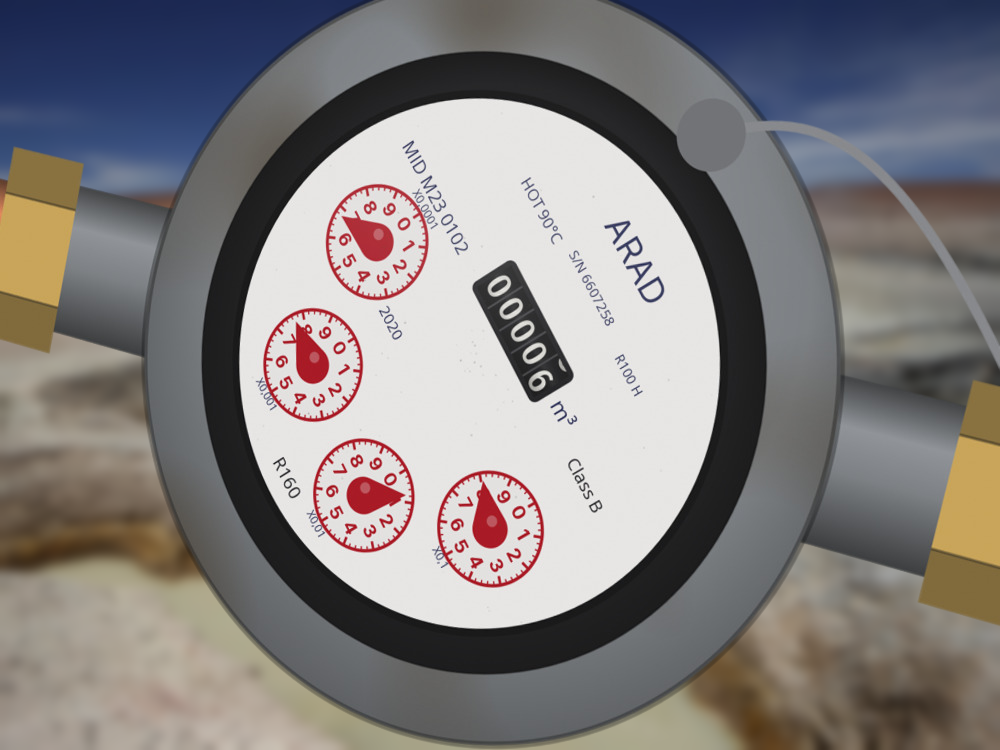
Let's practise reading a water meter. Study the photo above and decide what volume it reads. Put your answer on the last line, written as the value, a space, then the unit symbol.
5.8076 m³
